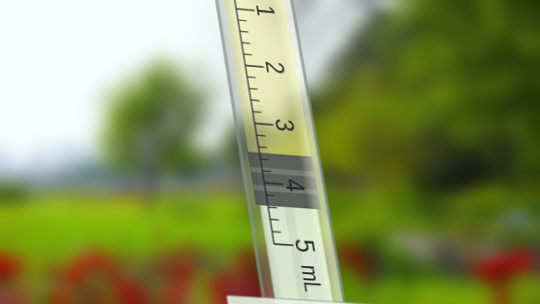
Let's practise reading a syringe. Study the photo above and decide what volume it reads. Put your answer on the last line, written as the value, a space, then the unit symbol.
3.5 mL
